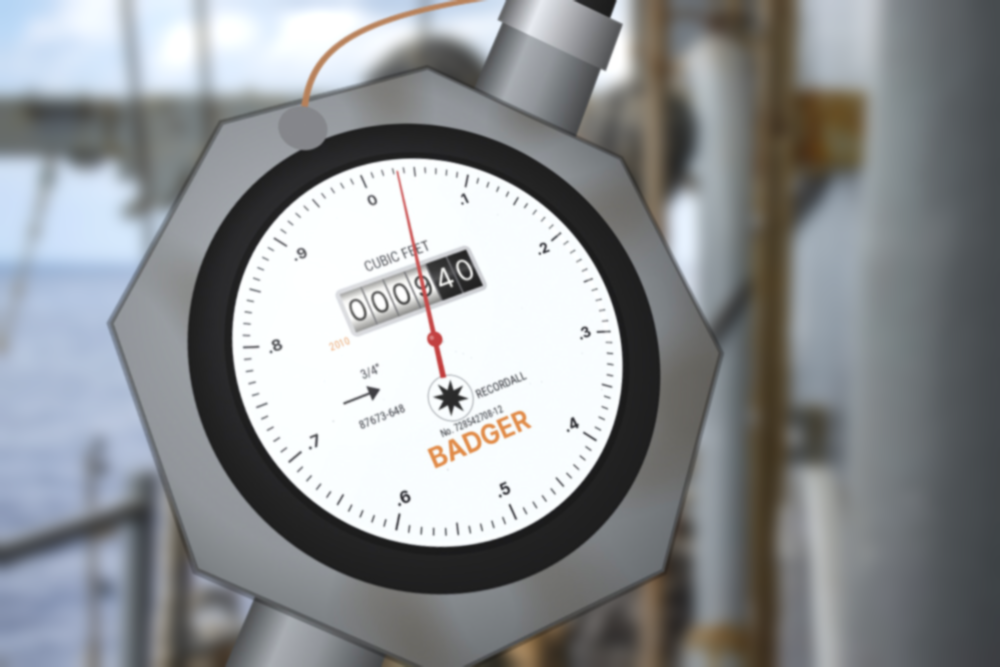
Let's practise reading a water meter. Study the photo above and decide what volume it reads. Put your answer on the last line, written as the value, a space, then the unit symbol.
940.03 ft³
